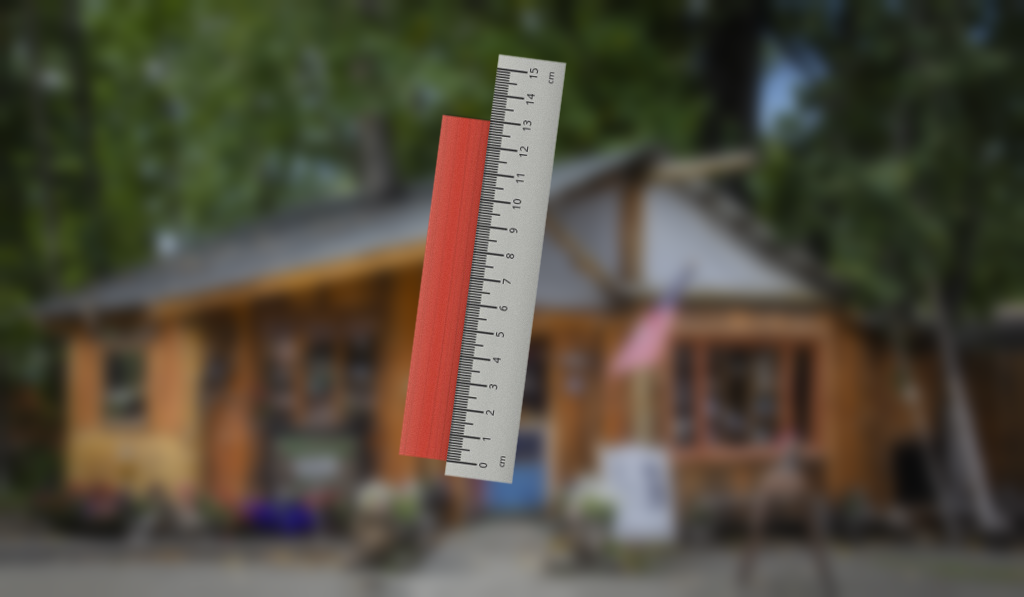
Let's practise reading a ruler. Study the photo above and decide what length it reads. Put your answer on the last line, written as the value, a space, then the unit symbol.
13 cm
